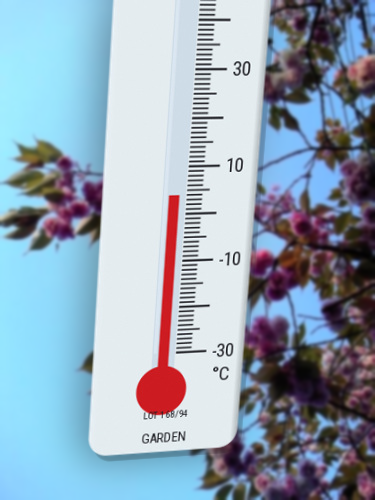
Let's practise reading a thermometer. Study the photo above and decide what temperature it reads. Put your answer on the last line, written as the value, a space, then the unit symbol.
4 °C
